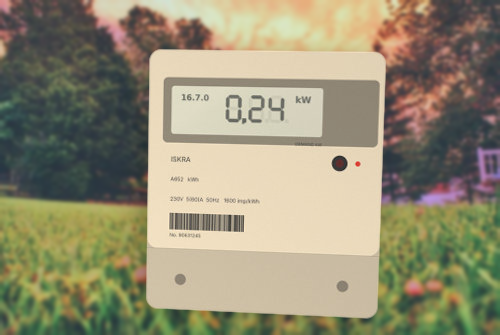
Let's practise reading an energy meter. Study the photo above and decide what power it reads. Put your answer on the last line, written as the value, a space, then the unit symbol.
0.24 kW
